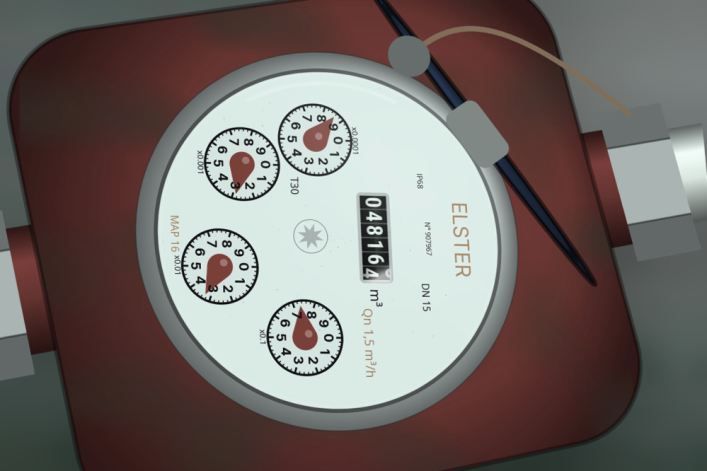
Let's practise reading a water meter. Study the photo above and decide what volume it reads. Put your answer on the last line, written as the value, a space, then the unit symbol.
48163.7328 m³
